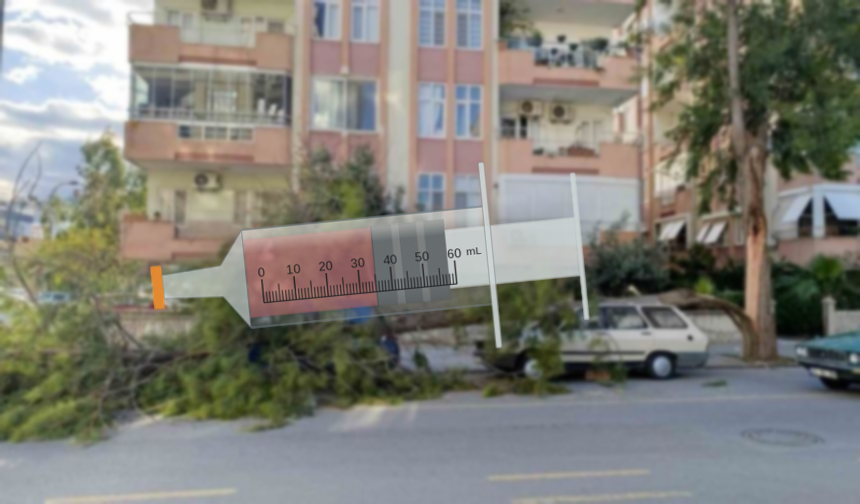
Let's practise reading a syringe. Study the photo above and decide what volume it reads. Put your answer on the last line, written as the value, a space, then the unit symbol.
35 mL
